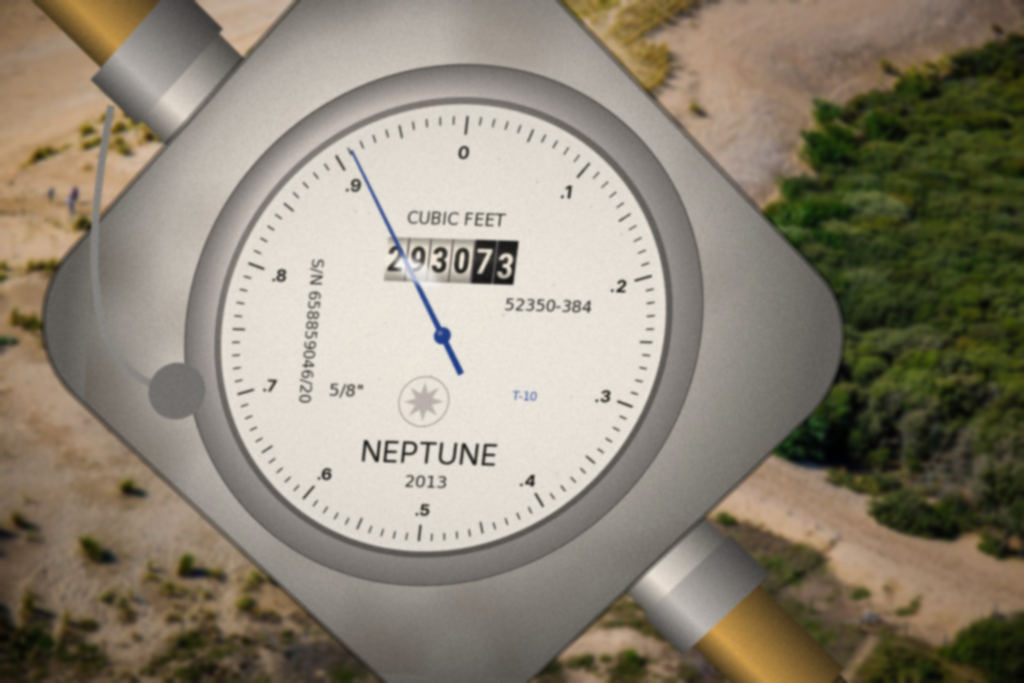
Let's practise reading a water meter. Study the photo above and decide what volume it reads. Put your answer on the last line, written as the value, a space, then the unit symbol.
293072.91 ft³
